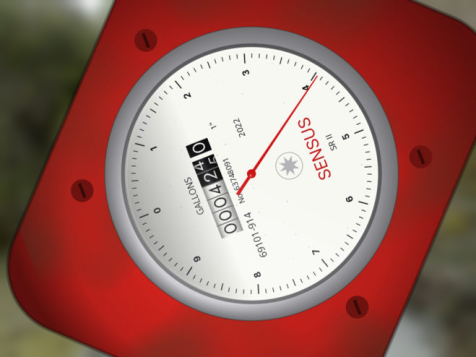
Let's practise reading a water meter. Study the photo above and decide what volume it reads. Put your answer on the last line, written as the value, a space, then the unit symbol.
4244.0 gal
